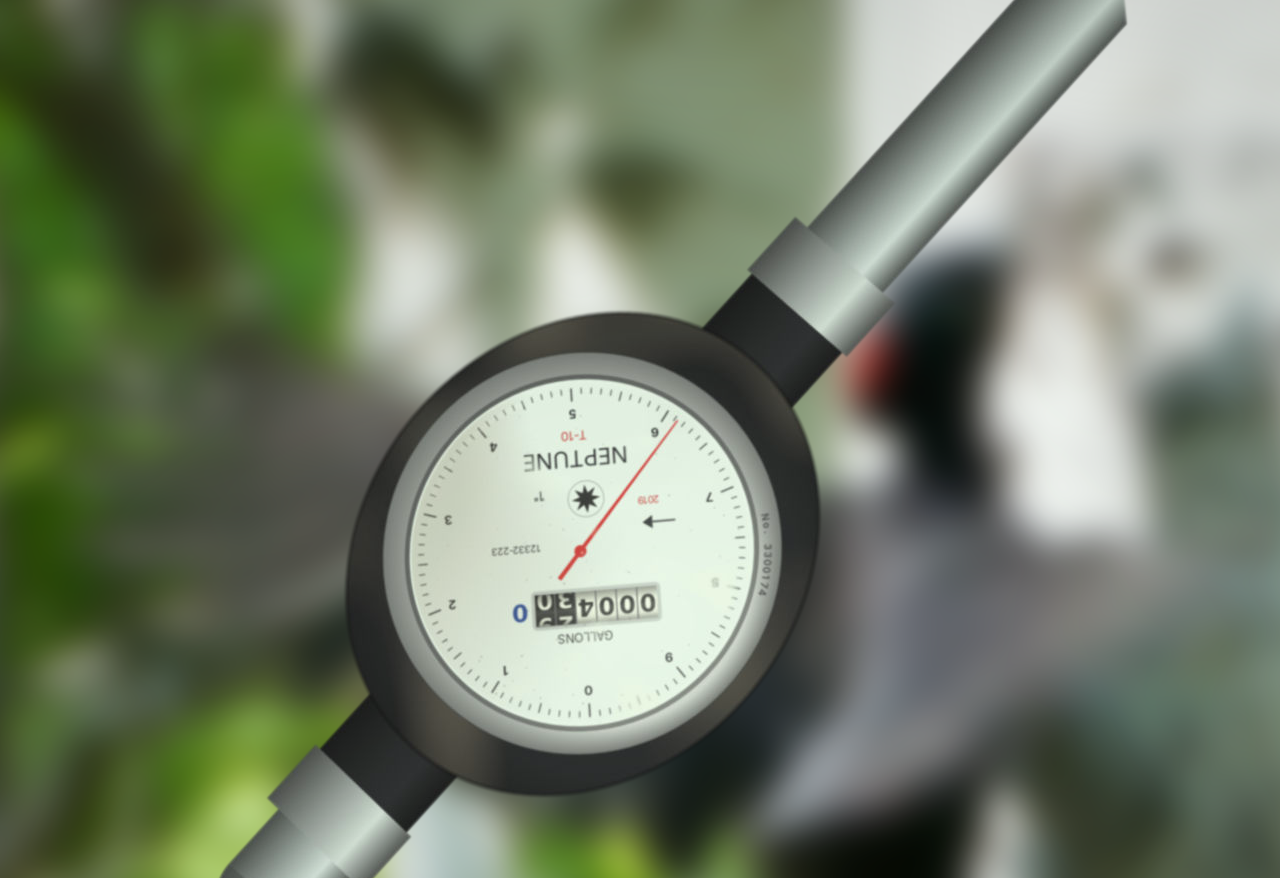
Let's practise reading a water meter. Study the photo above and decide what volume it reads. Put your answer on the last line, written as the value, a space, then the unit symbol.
4296.1 gal
